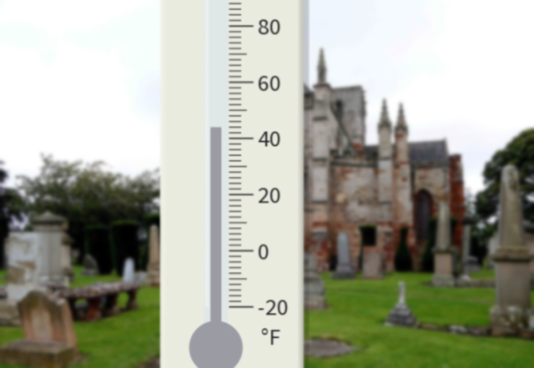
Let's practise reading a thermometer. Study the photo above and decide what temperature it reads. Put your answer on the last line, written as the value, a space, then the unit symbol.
44 °F
